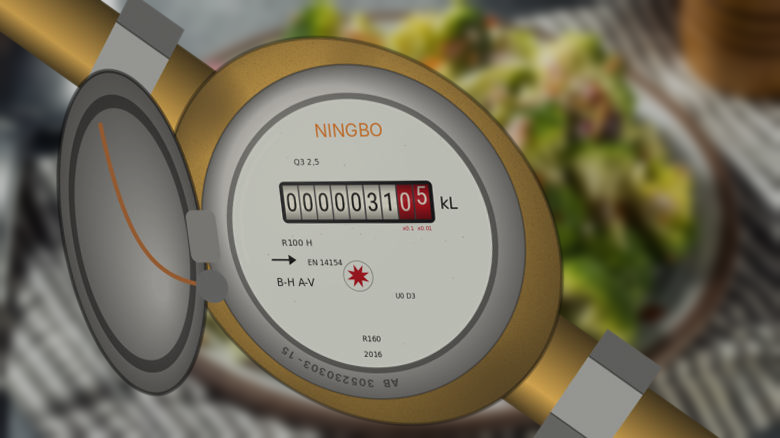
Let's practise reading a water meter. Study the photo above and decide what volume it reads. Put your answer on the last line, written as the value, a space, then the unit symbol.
31.05 kL
